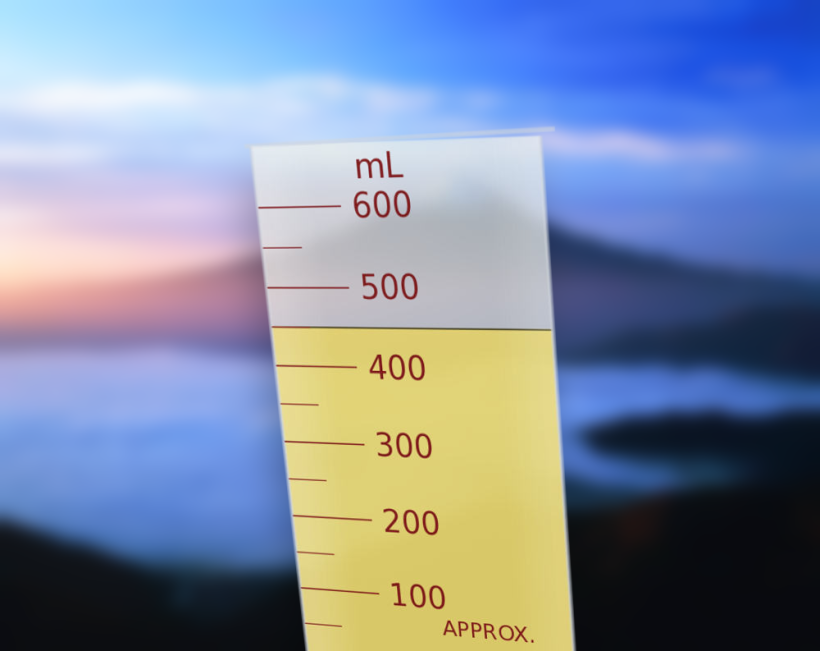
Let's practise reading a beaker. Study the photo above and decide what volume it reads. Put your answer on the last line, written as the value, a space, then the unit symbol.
450 mL
